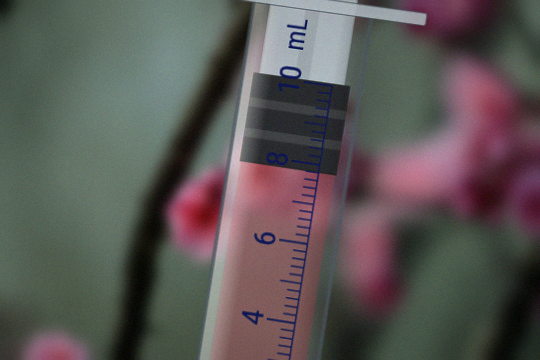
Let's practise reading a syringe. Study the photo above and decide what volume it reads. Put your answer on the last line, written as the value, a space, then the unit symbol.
7.8 mL
